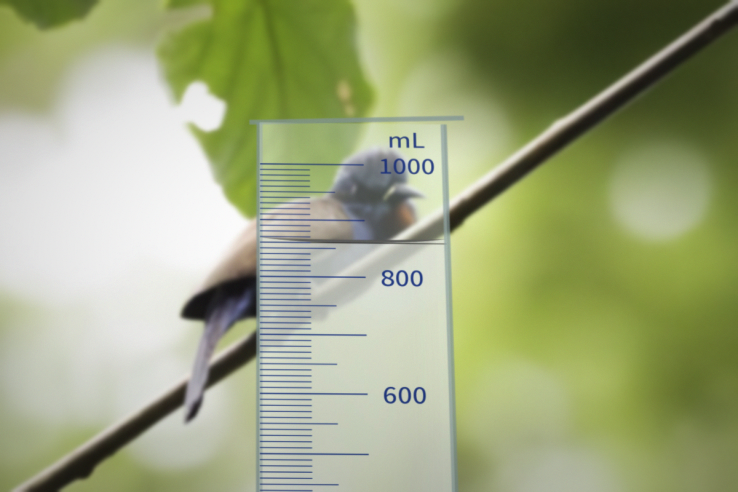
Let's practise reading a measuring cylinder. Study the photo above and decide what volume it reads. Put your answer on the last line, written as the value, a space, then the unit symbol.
860 mL
